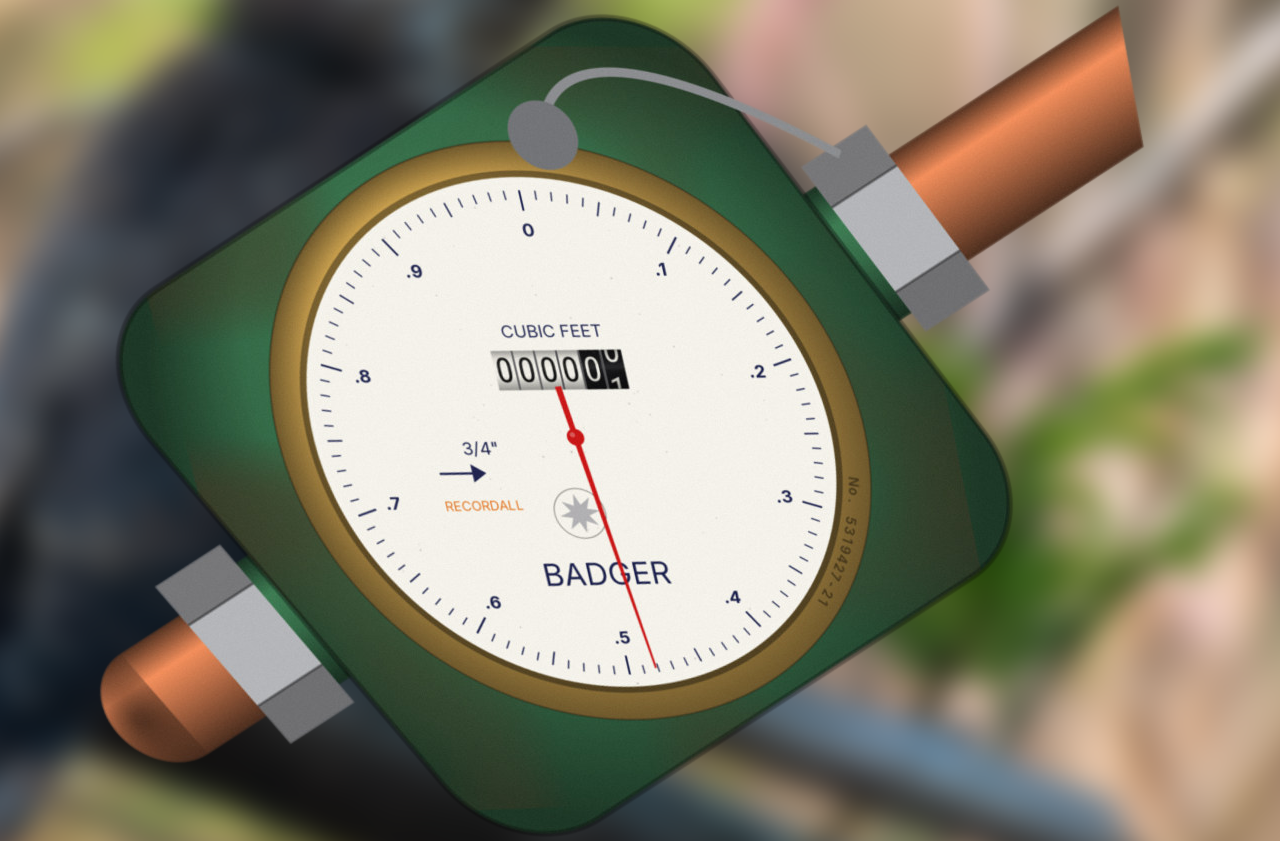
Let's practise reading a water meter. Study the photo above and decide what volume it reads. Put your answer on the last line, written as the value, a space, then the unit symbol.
0.48 ft³
